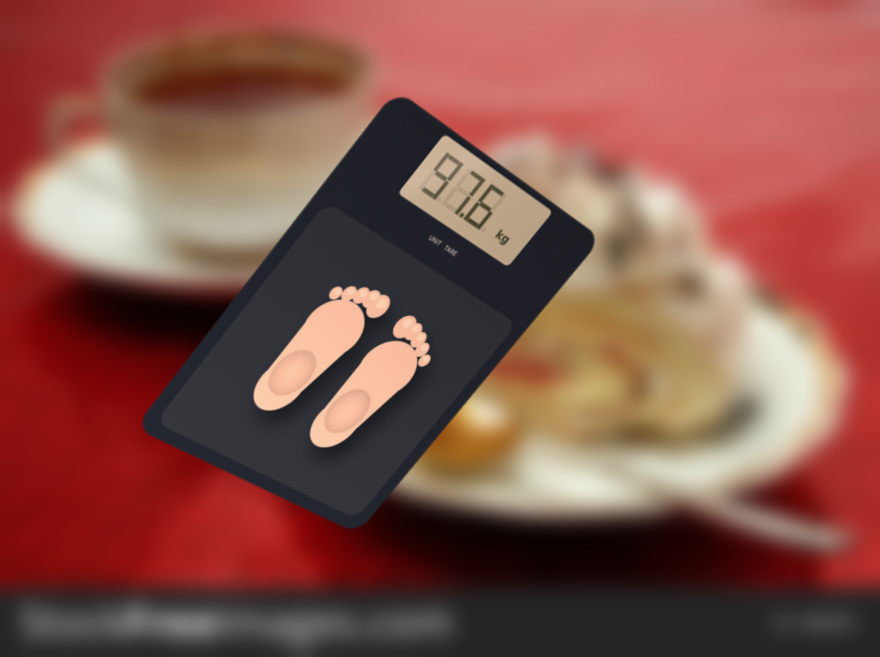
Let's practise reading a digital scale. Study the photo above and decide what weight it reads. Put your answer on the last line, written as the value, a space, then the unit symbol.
97.6 kg
